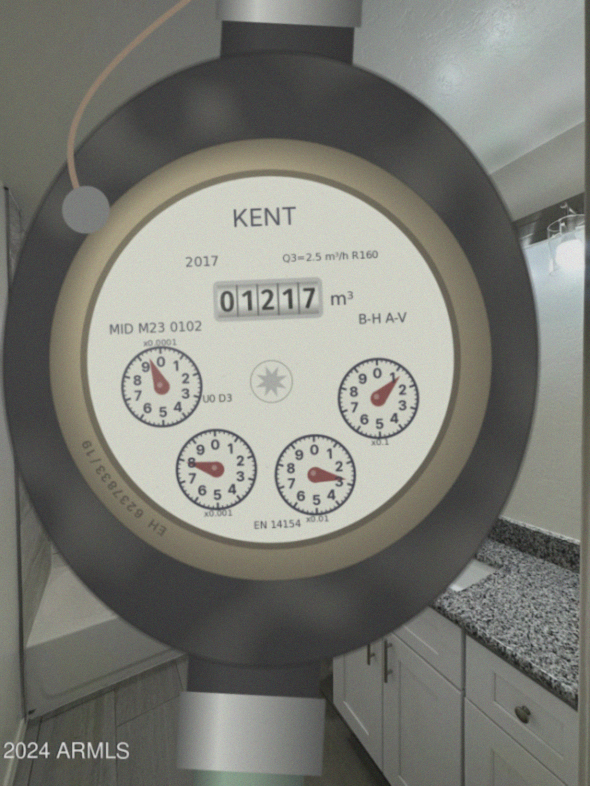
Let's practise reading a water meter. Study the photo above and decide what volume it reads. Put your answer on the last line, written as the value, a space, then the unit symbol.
1217.1279 m³
